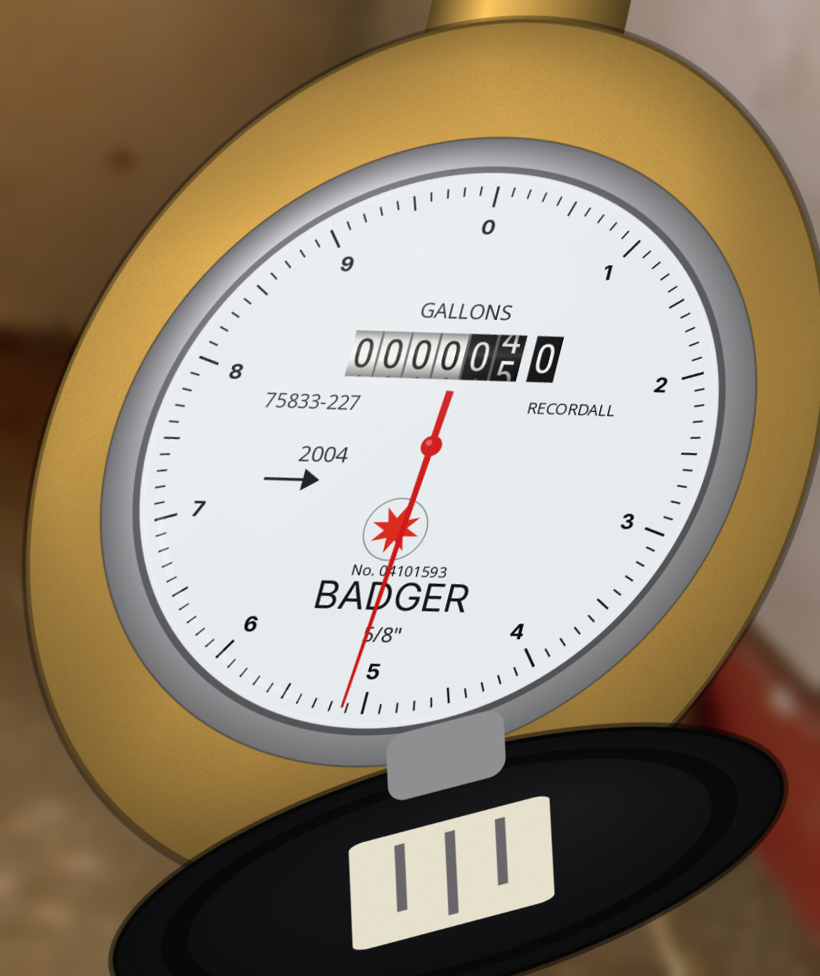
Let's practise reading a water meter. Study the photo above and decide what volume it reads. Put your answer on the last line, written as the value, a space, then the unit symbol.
45.1 gal
